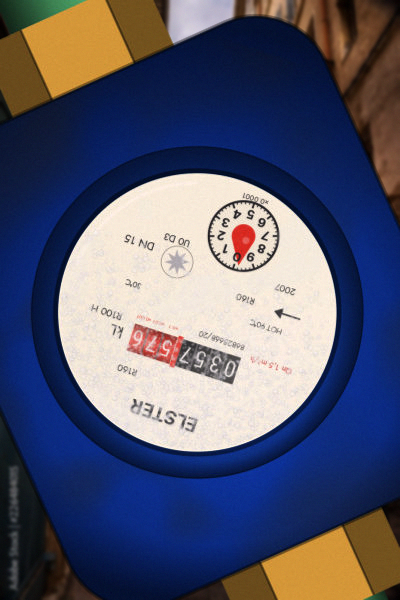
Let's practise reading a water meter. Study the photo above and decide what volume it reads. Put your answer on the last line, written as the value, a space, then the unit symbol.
357.5759 kL
